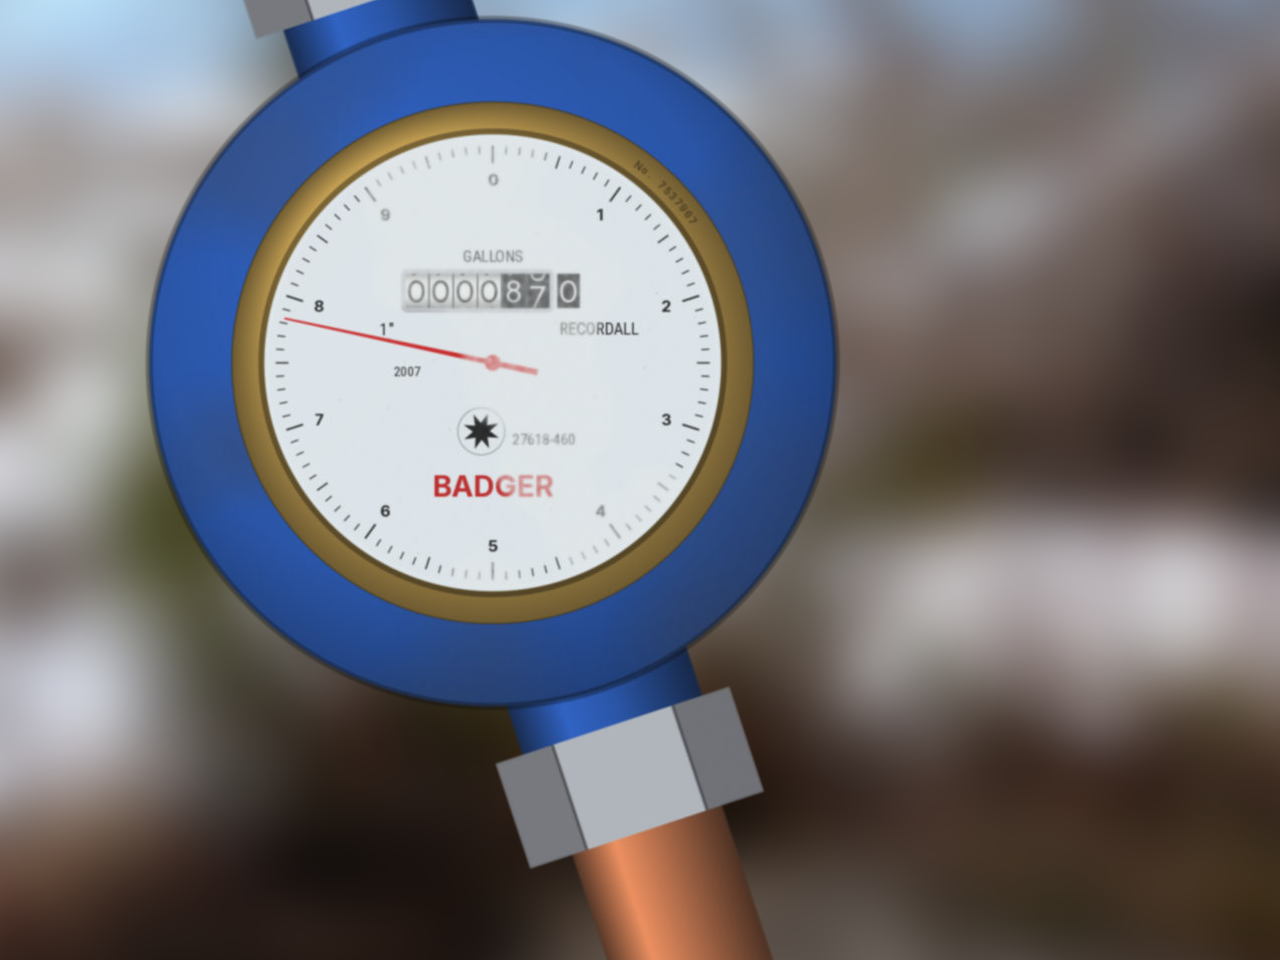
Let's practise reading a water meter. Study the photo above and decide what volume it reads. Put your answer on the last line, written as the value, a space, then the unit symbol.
867.8 gal
